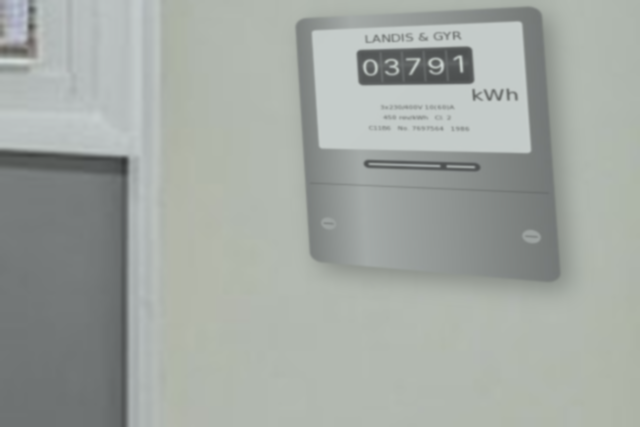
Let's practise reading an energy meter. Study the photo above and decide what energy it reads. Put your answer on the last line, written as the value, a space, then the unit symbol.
3791 kWh
